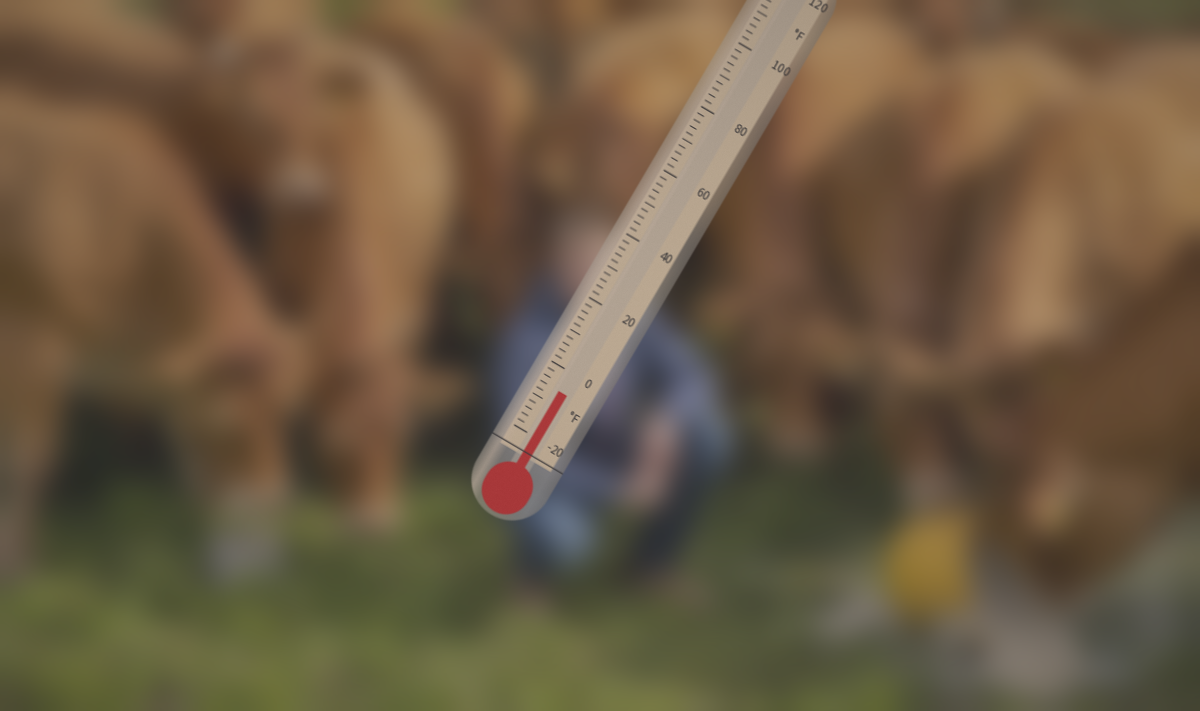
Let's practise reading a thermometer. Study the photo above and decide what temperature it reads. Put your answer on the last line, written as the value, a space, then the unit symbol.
-6 °F
